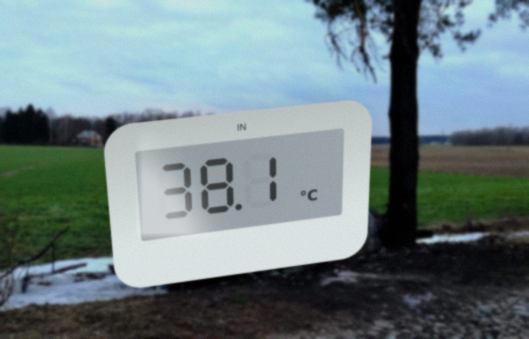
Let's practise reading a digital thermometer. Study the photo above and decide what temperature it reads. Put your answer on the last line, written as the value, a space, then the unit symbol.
38.1 °C
